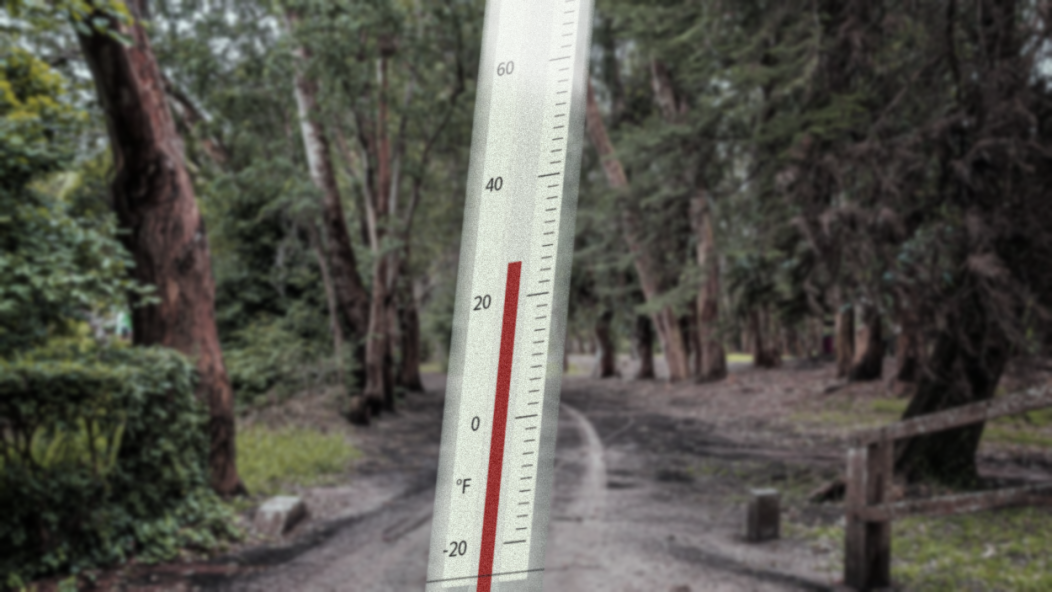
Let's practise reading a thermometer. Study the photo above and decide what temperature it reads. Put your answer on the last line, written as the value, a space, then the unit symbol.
26 °F
